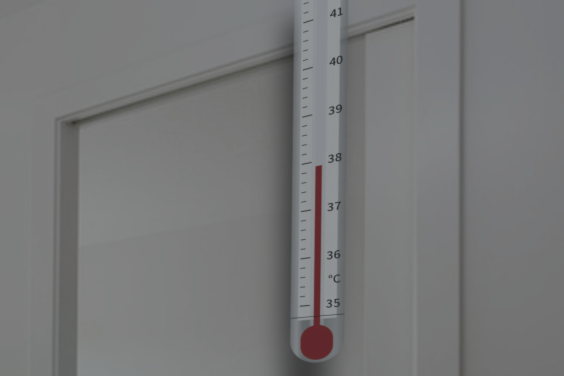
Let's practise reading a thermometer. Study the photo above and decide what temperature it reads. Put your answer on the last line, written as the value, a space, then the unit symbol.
37.9 °C
